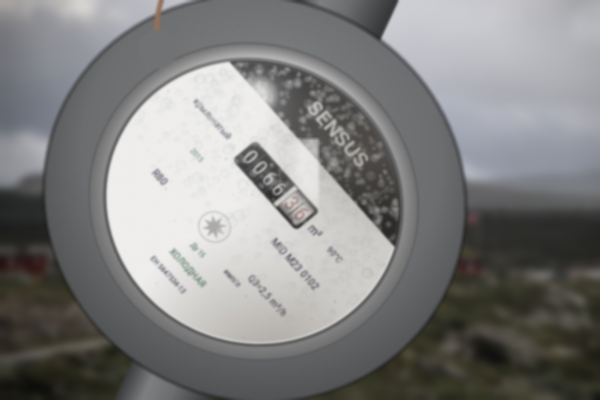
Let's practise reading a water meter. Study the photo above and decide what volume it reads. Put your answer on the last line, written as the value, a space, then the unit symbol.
66.36 m³
